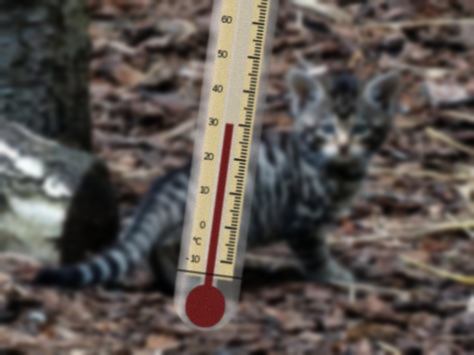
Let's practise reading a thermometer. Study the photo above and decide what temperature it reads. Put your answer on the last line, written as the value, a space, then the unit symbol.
30 °C
